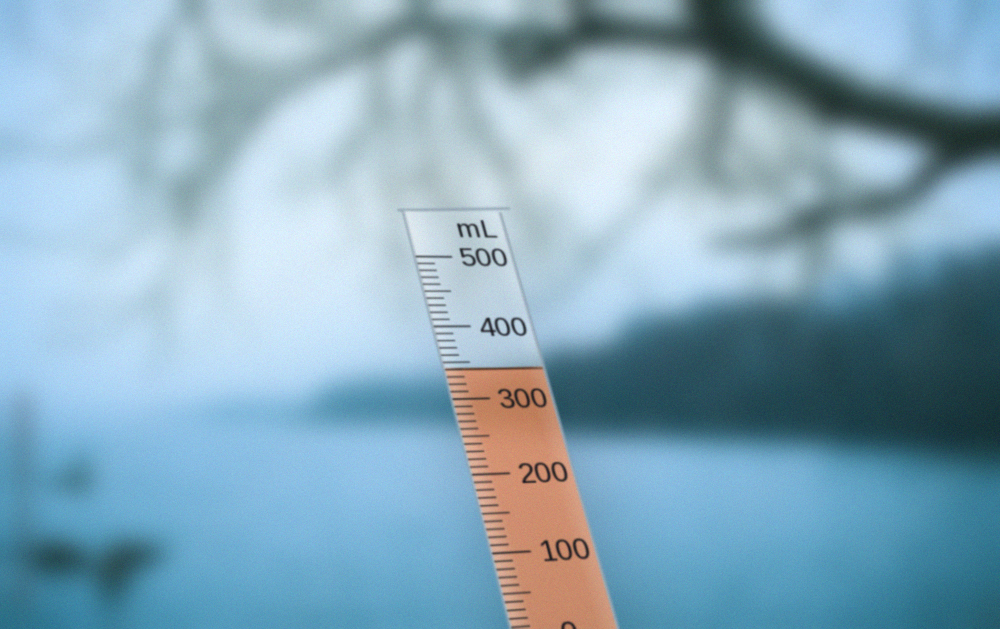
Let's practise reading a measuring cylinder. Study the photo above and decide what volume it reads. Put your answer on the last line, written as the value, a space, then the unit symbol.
340 mL
